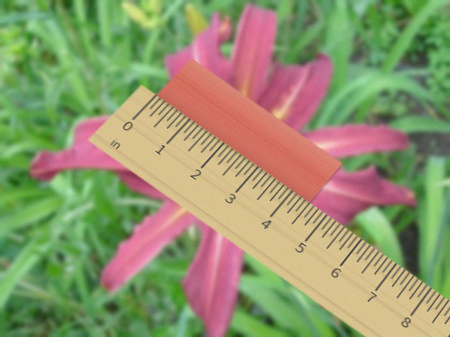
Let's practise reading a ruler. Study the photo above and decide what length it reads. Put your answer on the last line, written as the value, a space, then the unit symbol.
4.5 in
